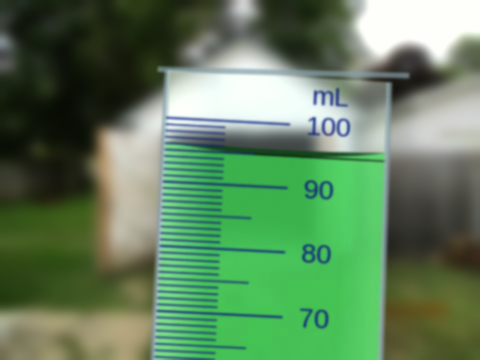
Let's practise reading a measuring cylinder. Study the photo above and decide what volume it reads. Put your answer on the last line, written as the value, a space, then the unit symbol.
95 mL
